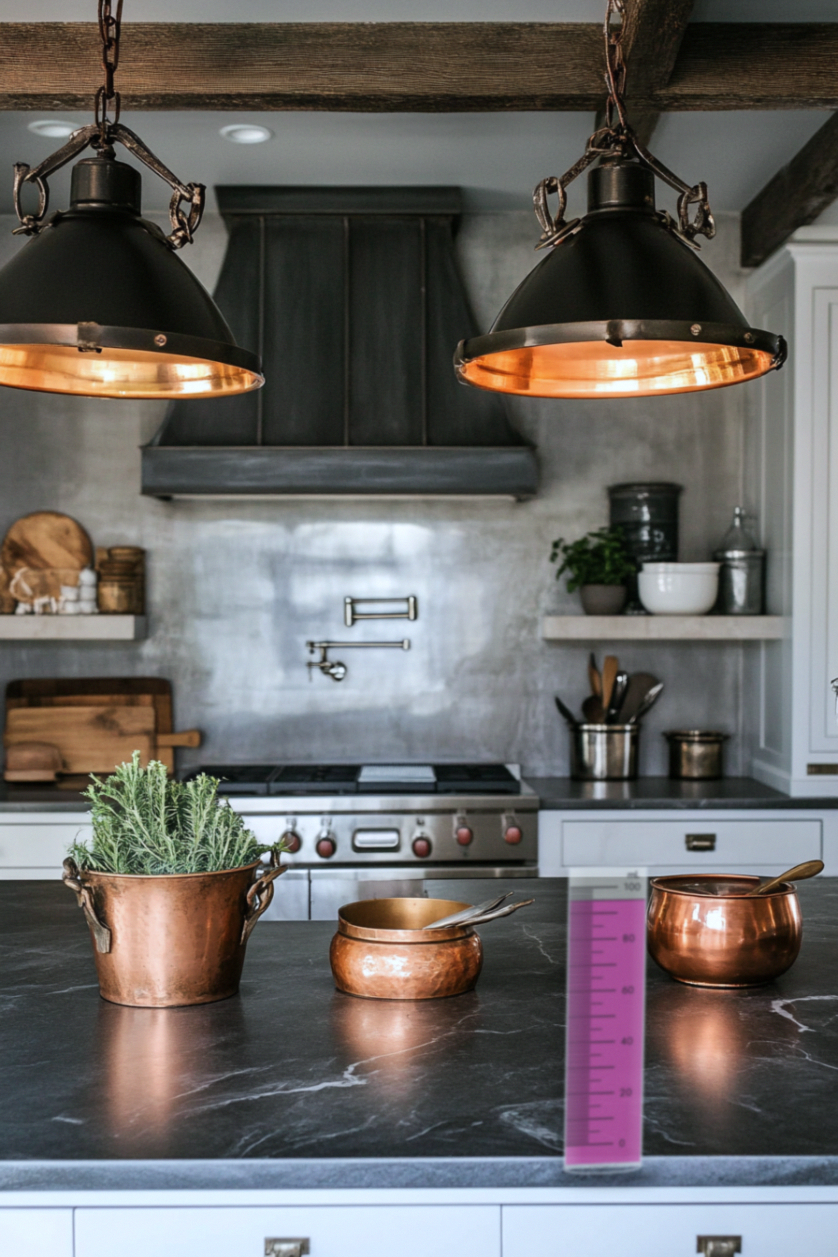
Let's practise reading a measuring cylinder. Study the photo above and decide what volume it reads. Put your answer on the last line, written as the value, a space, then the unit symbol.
95 mL
